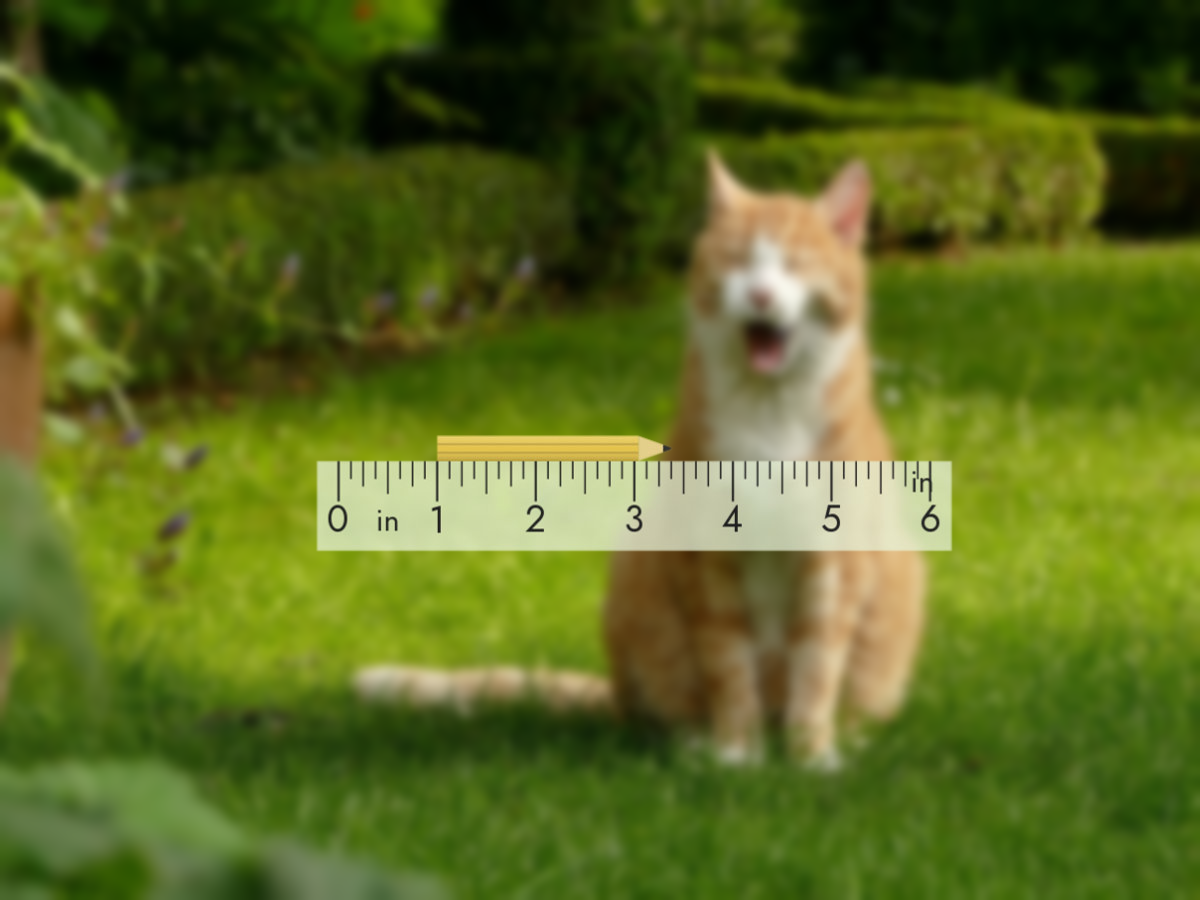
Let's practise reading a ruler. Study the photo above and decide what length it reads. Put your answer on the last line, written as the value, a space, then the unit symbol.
2.375 in
